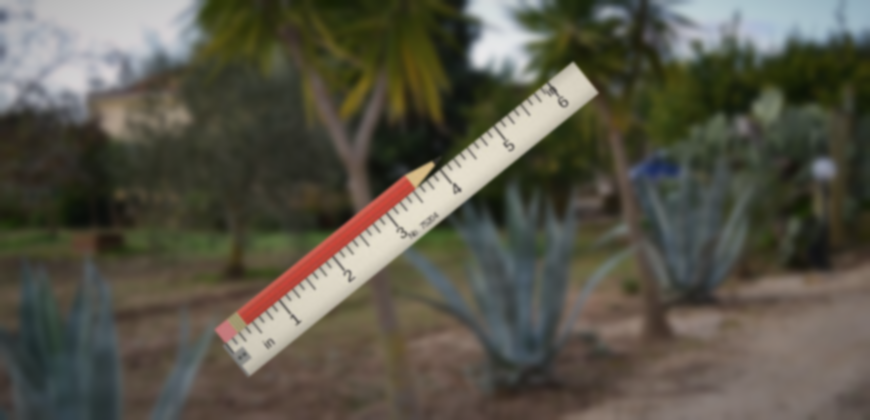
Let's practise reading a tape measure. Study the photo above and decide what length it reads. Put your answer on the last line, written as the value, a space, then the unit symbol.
4.125 in
